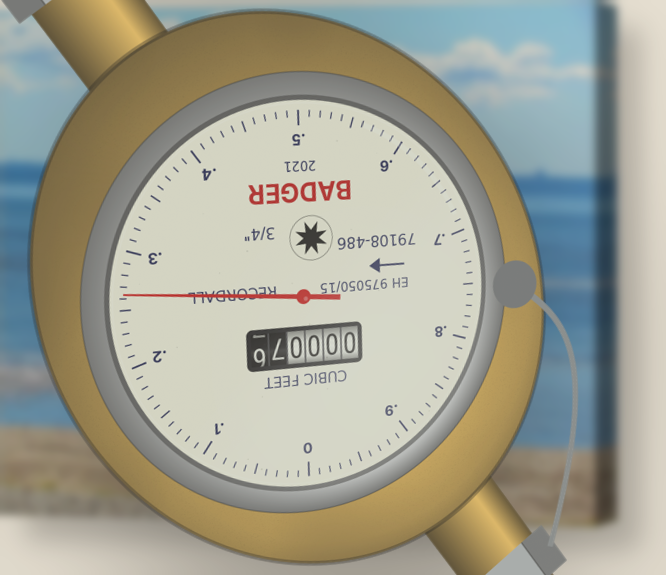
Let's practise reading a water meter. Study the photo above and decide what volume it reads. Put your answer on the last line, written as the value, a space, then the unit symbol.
76.26 ft³
